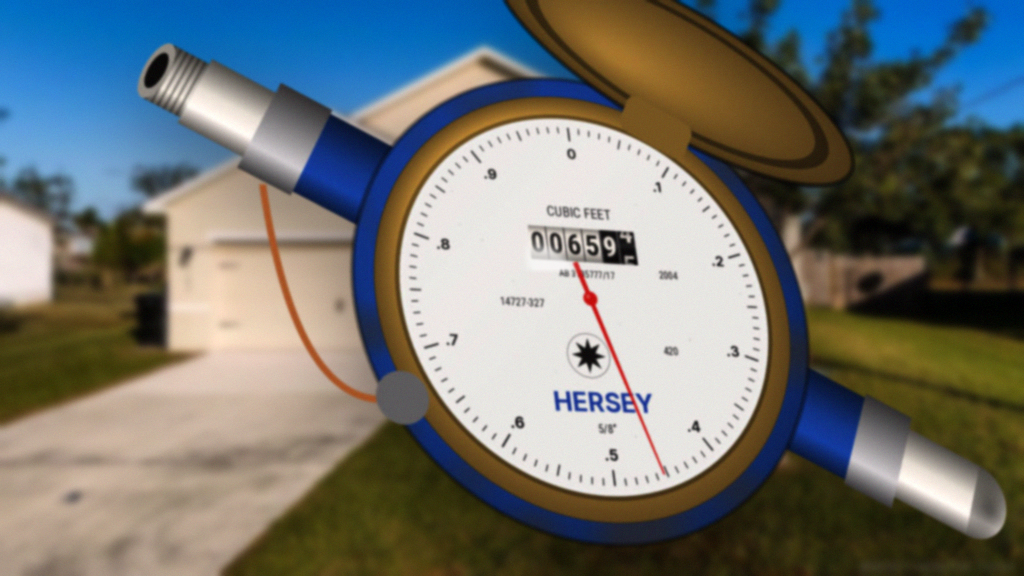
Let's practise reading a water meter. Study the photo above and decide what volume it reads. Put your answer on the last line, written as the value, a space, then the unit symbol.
6594.45 ft³
